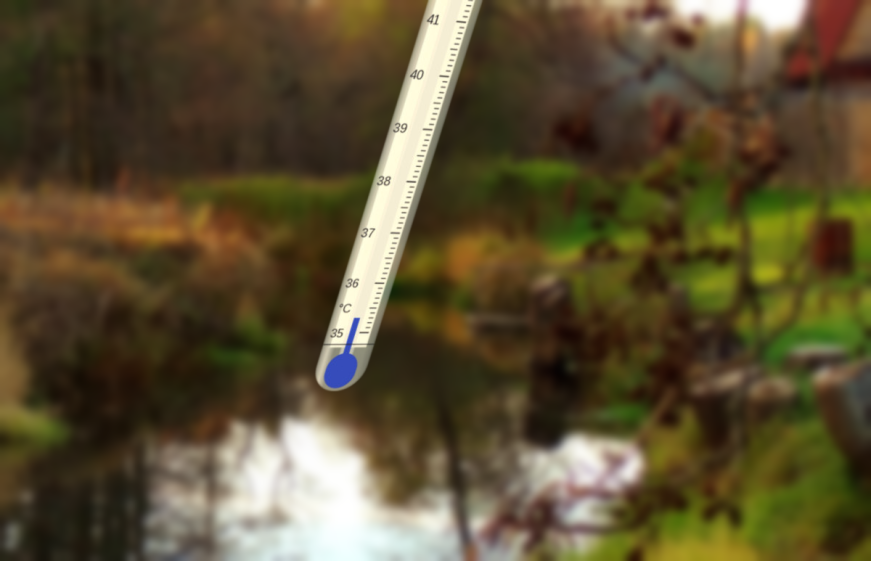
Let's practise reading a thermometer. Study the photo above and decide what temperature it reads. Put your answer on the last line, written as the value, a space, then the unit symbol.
35.3 °C
